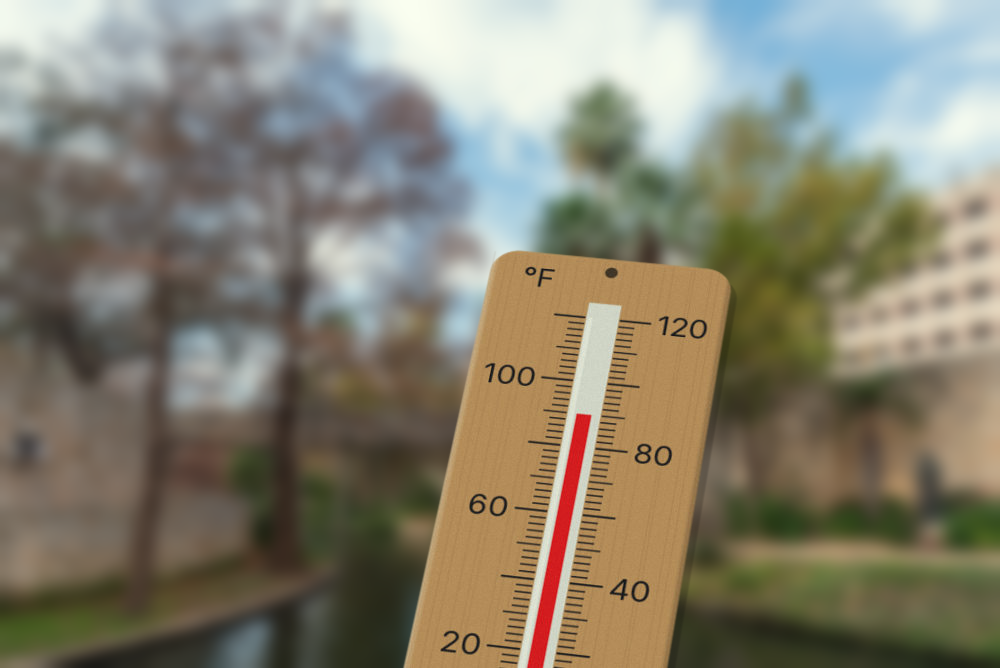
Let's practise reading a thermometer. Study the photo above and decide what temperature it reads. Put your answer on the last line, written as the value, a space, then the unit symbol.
90 °F
